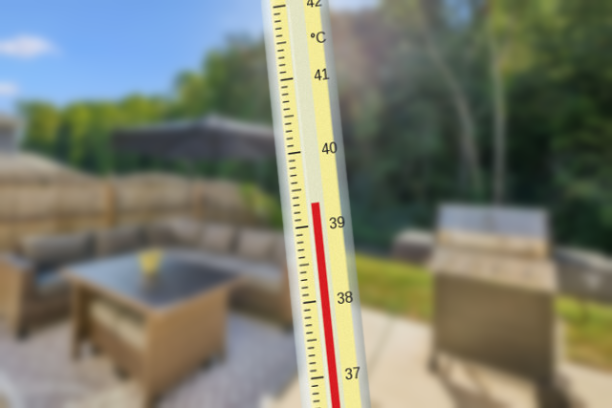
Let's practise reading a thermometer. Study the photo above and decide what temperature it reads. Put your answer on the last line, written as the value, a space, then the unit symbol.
39.3 °C
